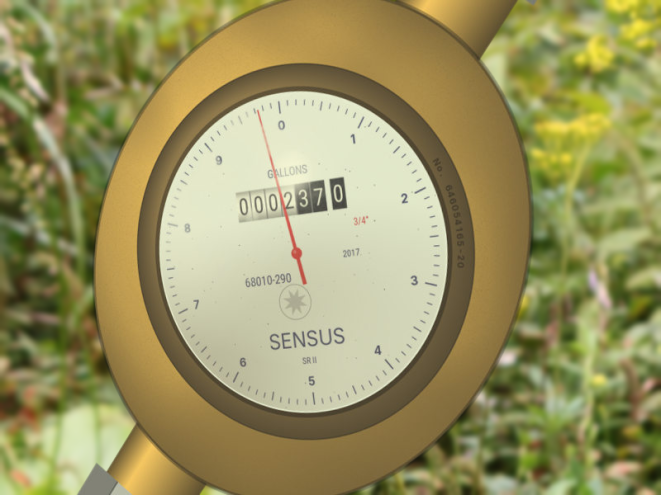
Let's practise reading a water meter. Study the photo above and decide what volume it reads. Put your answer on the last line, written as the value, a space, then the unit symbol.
2369.7 gal
